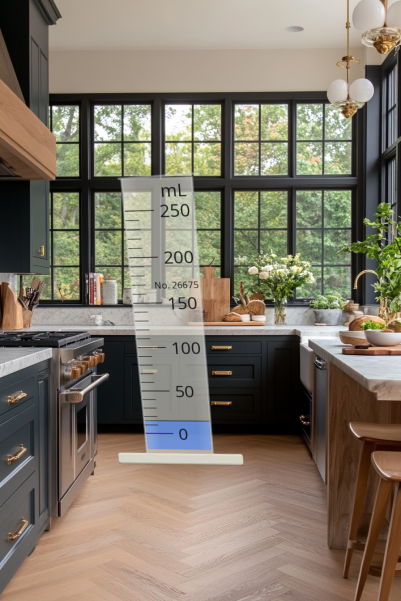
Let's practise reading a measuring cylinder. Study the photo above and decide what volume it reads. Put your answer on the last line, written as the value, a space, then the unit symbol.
15 mL
